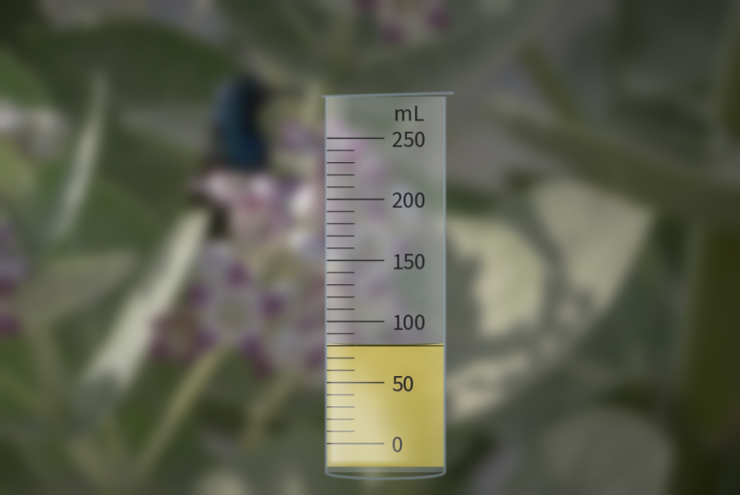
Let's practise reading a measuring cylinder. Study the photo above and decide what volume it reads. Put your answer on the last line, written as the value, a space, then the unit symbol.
80 mL
